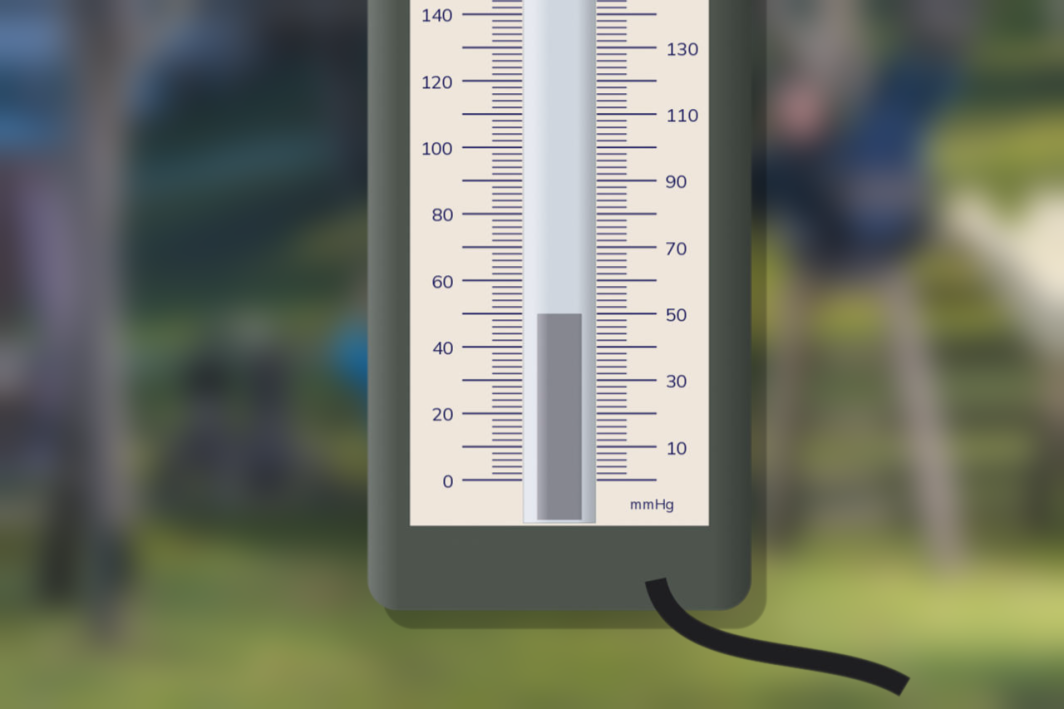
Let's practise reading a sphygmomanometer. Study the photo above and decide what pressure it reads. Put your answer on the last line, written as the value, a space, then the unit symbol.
50 mmHg
